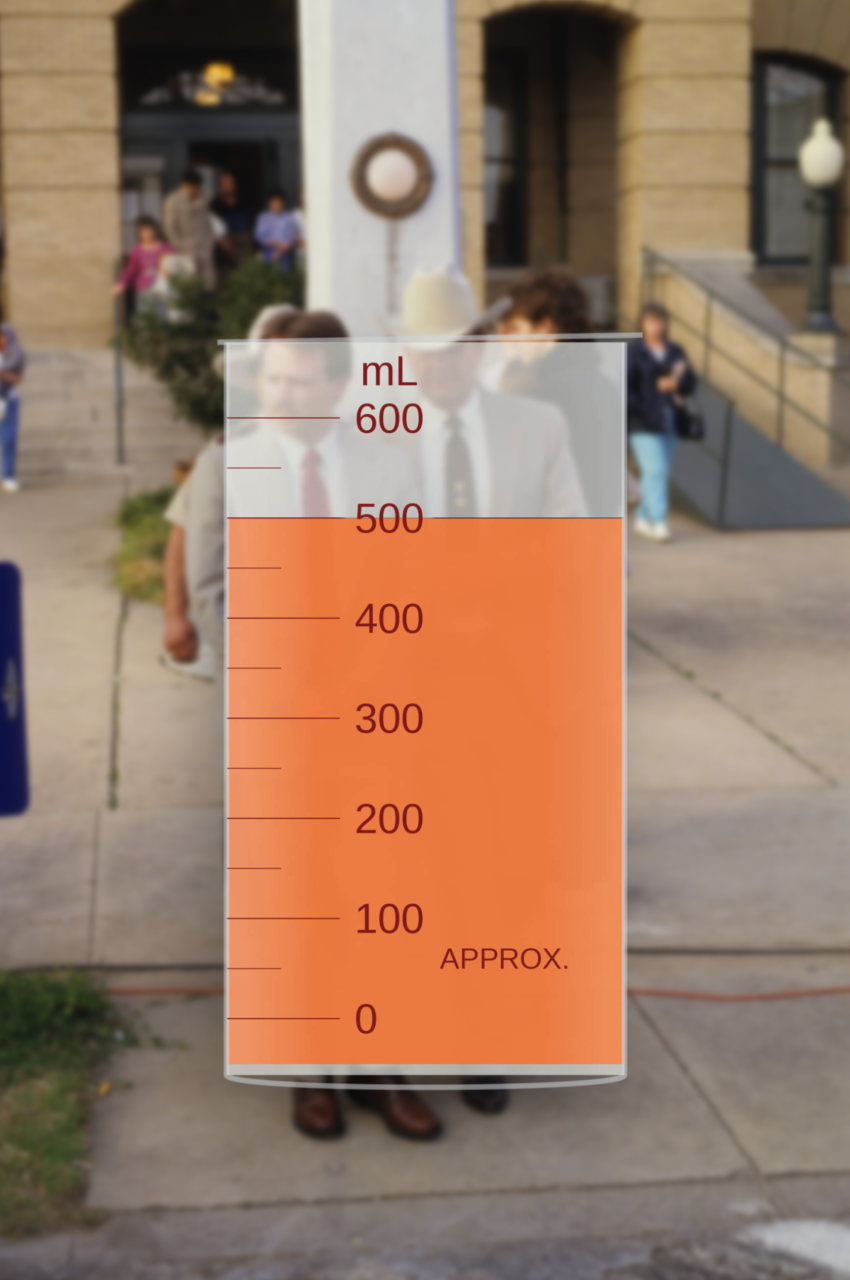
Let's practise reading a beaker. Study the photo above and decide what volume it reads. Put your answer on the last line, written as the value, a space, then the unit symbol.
500 mL
